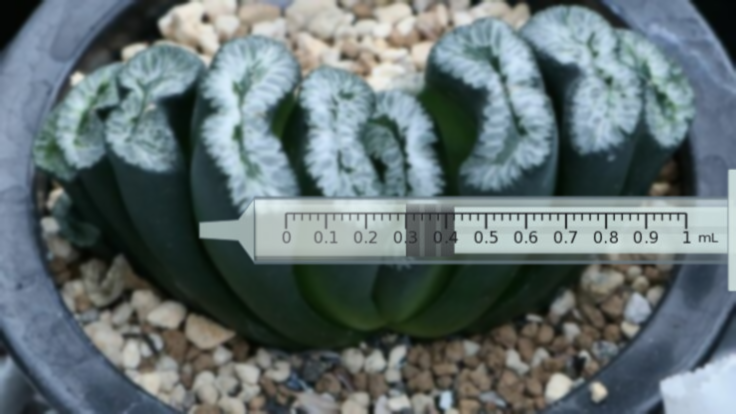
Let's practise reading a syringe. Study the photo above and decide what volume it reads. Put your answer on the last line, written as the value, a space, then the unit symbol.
0.3 mL
